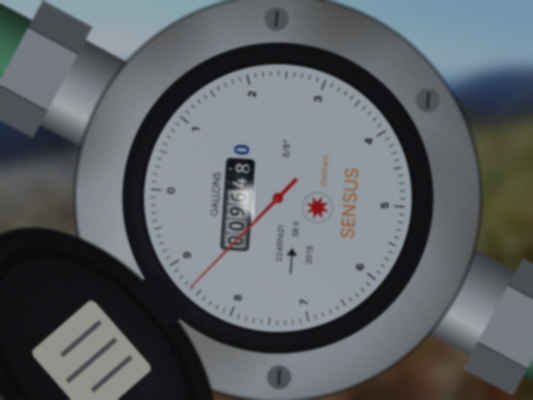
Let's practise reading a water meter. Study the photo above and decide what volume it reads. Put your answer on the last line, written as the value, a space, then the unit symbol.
96478.6 gal
